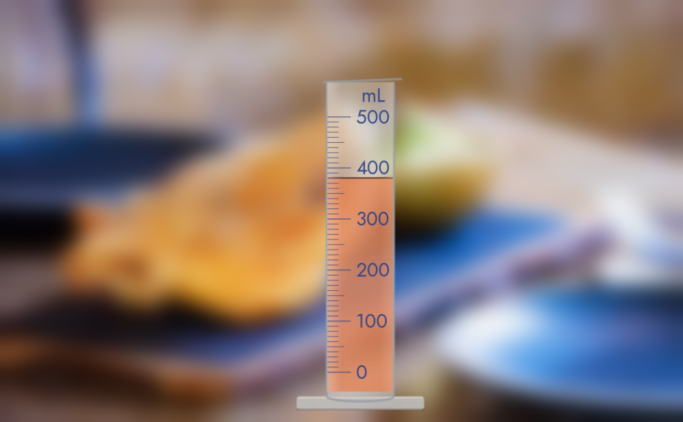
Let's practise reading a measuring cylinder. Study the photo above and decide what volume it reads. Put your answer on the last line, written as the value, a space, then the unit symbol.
380 mL
